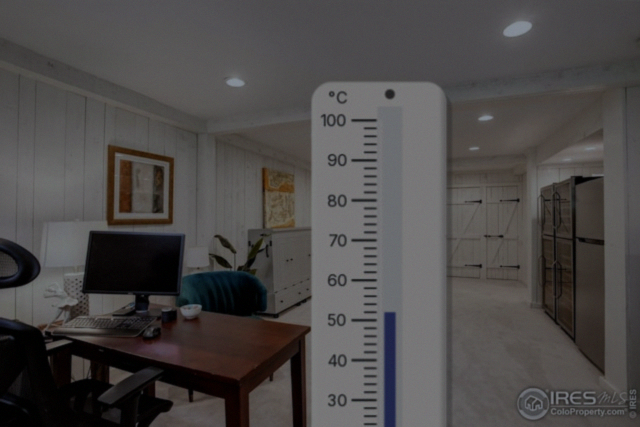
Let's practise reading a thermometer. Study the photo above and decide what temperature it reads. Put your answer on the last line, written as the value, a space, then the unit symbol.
52 °C
